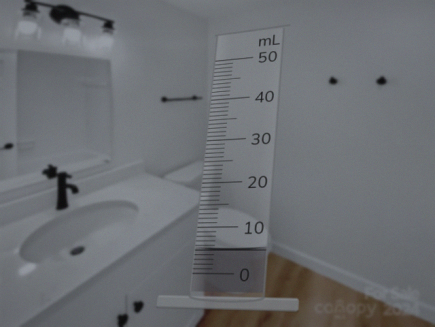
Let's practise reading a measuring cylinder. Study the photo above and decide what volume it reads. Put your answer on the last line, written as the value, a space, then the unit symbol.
5 mL
